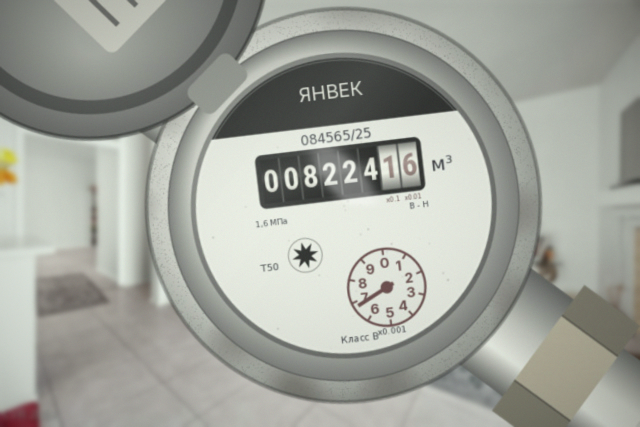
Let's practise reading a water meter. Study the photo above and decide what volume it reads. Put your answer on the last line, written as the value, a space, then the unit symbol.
8224.166 m³
